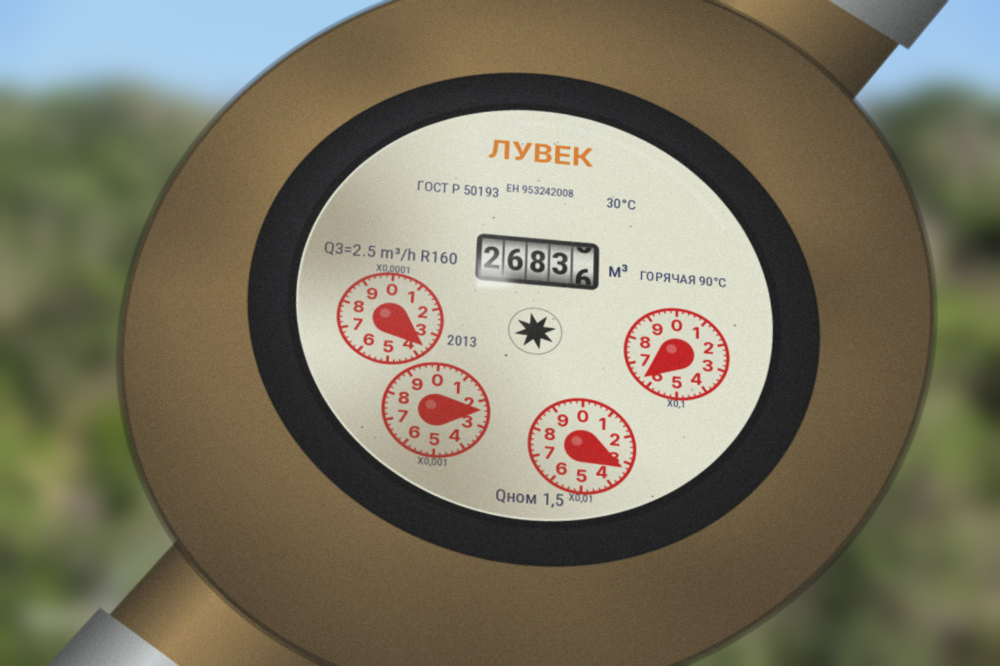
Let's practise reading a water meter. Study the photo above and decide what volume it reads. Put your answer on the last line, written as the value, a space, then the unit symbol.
26835.6323 m³
